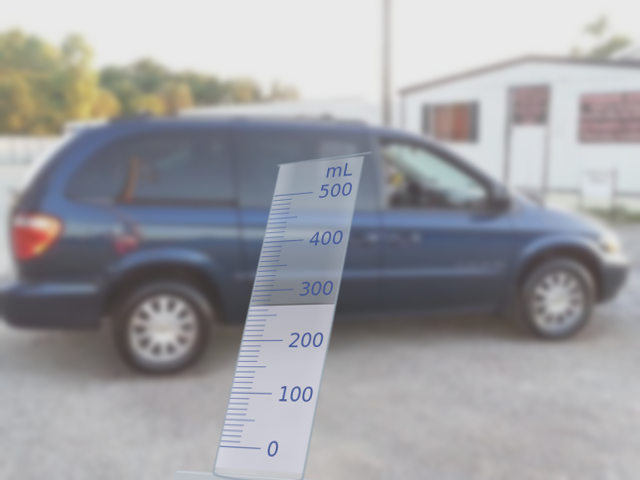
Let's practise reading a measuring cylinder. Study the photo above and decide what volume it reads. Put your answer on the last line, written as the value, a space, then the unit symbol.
270 mL
